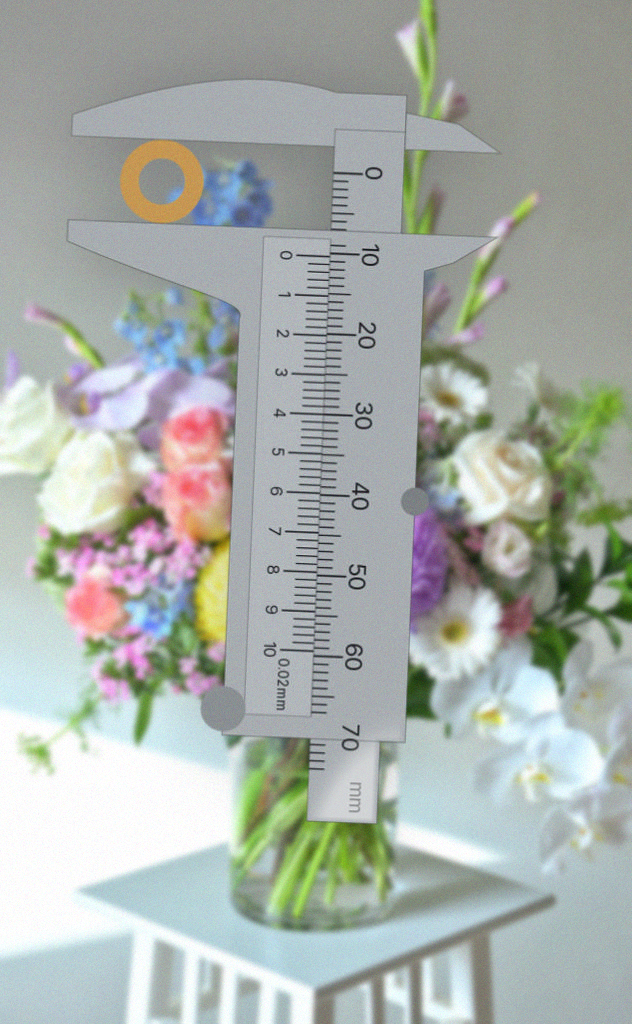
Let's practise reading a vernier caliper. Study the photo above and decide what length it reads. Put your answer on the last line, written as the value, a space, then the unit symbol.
10.4 mm
